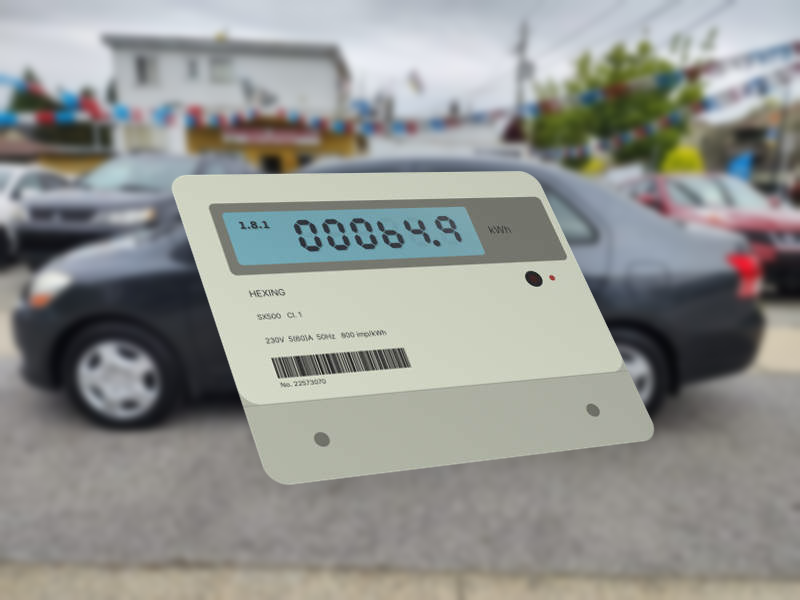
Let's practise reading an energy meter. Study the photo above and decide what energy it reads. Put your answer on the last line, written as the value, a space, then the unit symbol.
64.9 kWh
